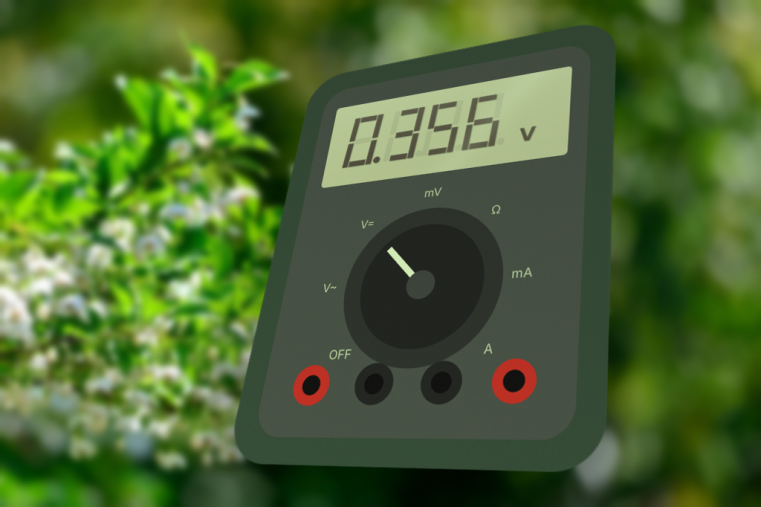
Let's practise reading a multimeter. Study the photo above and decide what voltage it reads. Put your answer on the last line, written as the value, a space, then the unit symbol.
0.356 V
